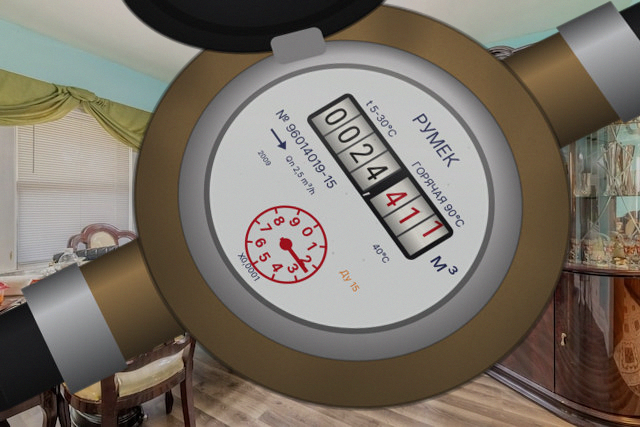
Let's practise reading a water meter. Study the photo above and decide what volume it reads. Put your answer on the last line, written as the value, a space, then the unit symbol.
24.4112 m³
